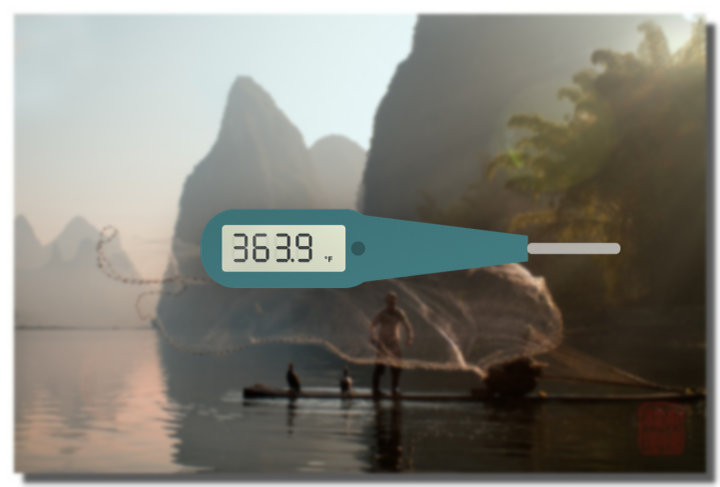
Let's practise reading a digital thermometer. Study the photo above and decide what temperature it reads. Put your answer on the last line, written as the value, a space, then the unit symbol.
363.9 °F
